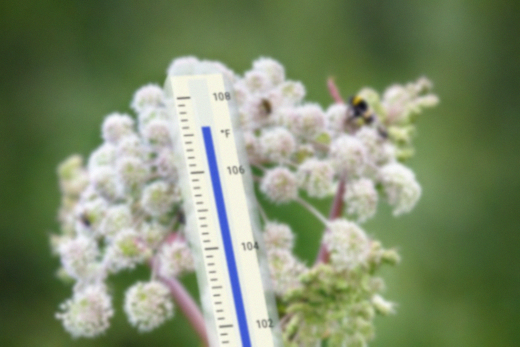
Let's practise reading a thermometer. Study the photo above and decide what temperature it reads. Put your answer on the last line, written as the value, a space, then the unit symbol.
107.2 °F
